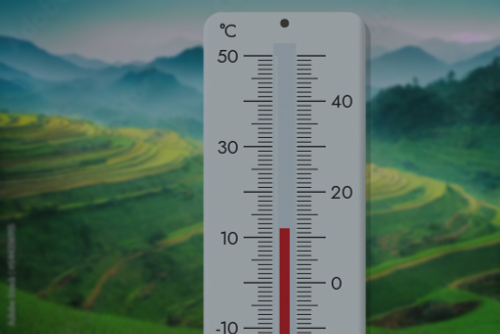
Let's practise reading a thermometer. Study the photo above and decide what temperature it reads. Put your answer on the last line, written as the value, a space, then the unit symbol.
12 °C
